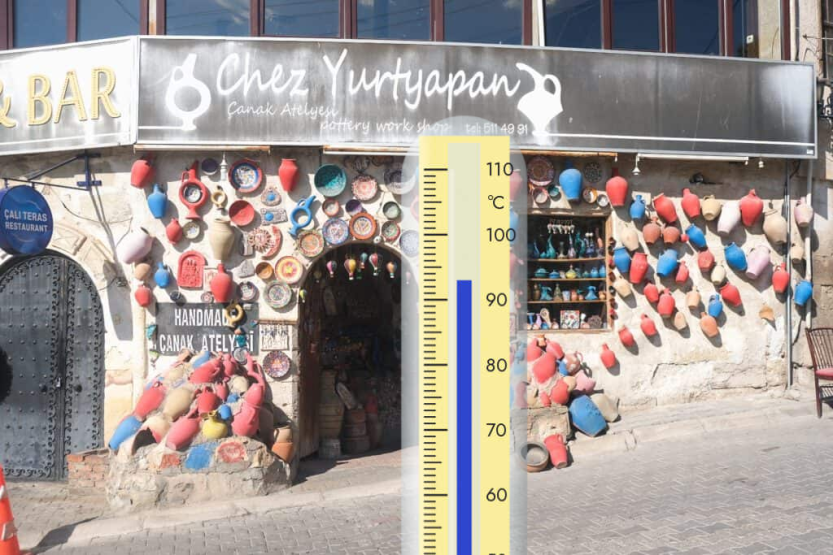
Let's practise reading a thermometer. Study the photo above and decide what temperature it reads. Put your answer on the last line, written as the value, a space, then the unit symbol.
93 °C
